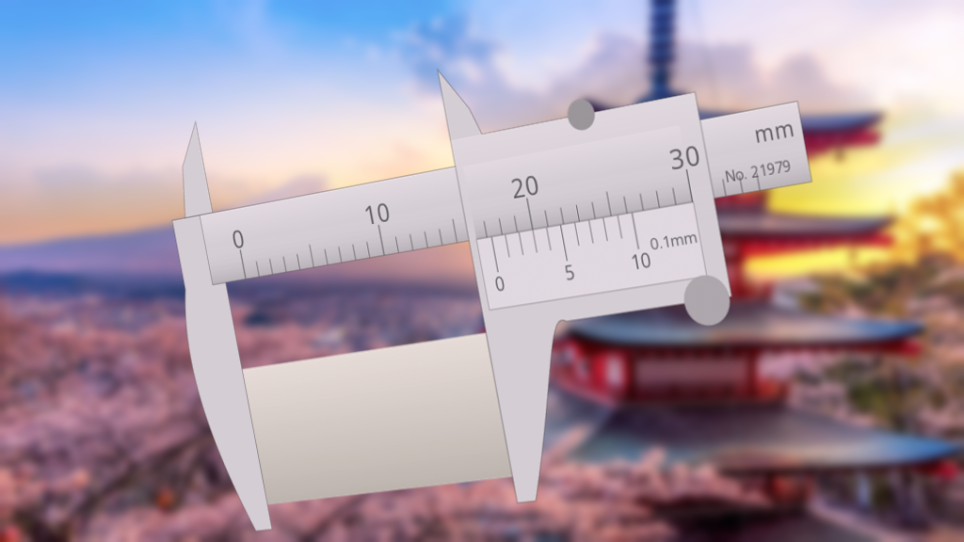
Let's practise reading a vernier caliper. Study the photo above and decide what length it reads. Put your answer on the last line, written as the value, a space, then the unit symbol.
17.3 mm
